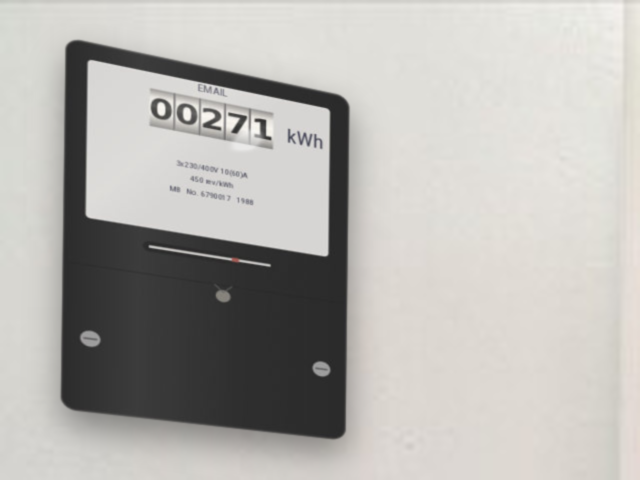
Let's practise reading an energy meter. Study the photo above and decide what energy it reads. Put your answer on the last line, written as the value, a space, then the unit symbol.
271 kWh
